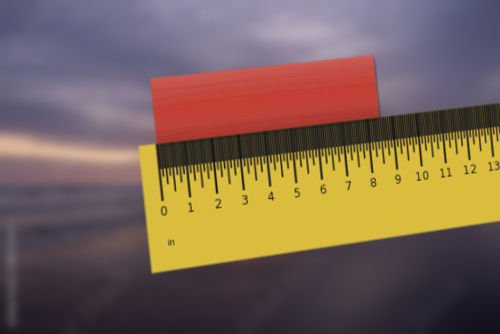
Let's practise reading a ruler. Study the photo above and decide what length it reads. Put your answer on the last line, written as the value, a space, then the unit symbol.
8.5 in
